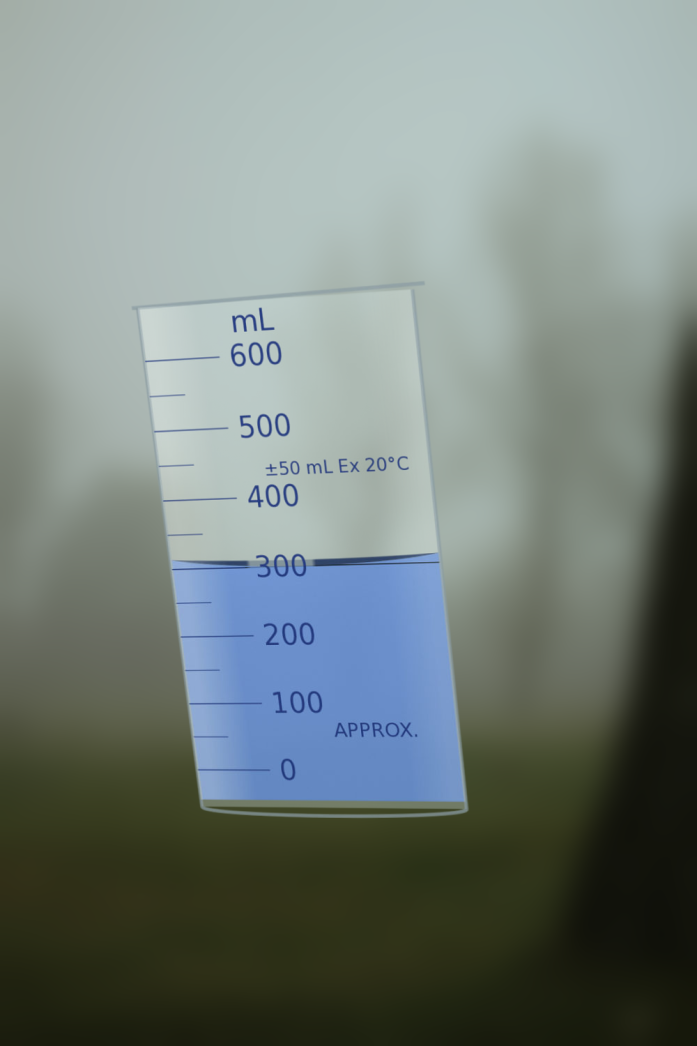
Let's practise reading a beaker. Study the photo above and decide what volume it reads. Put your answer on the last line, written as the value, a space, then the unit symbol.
300 mL
